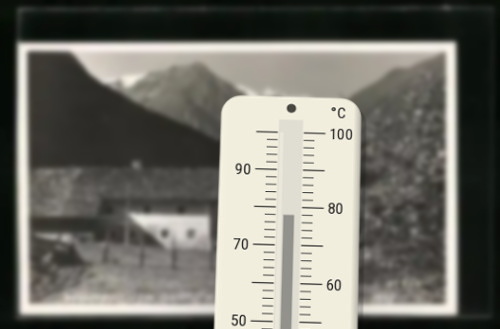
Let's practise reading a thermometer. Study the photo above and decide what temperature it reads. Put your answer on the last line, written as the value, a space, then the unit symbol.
78 °C
